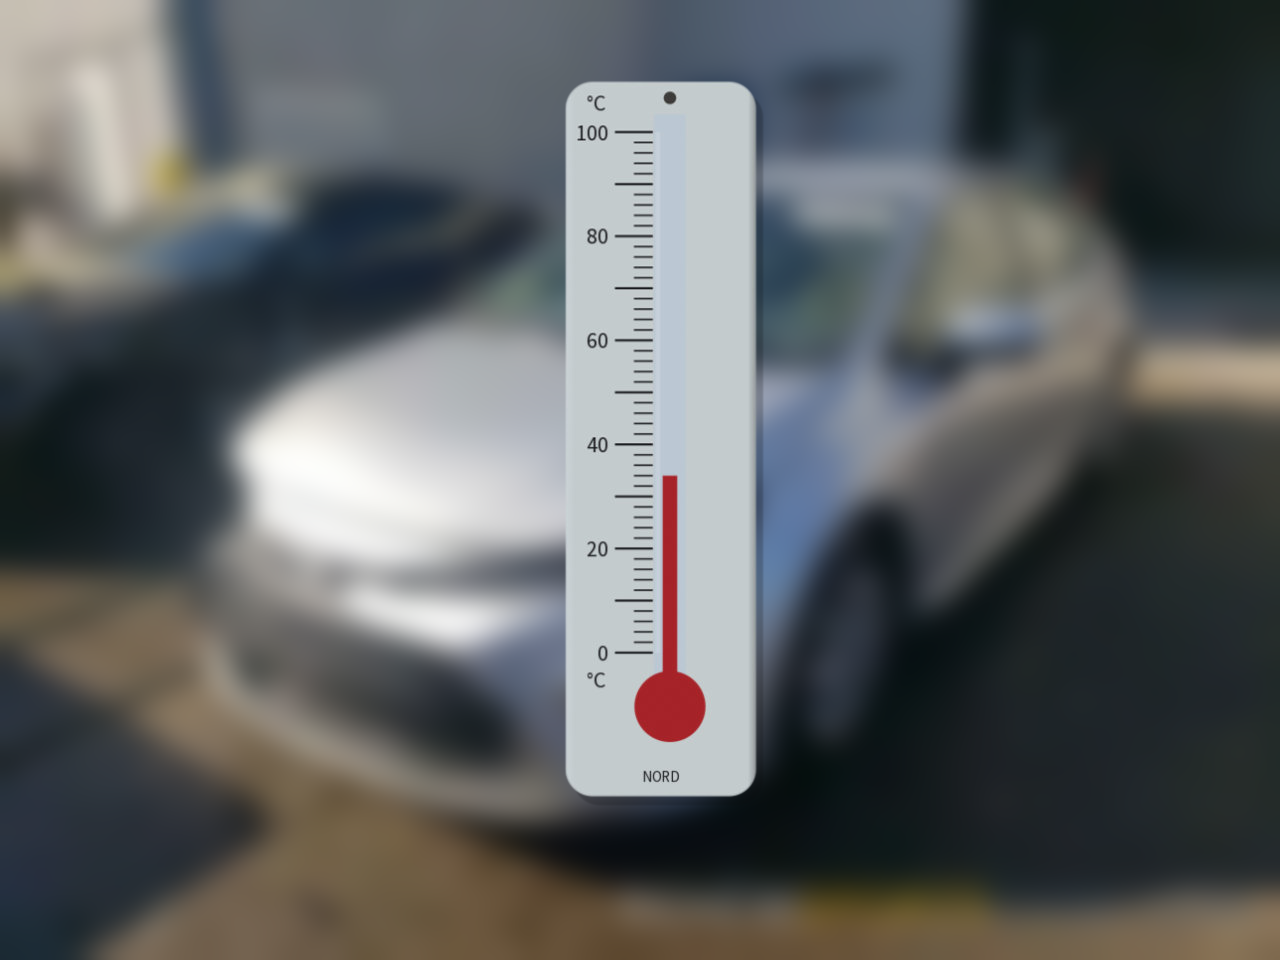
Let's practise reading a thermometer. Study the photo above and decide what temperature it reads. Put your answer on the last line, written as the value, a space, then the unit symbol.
34 °C
